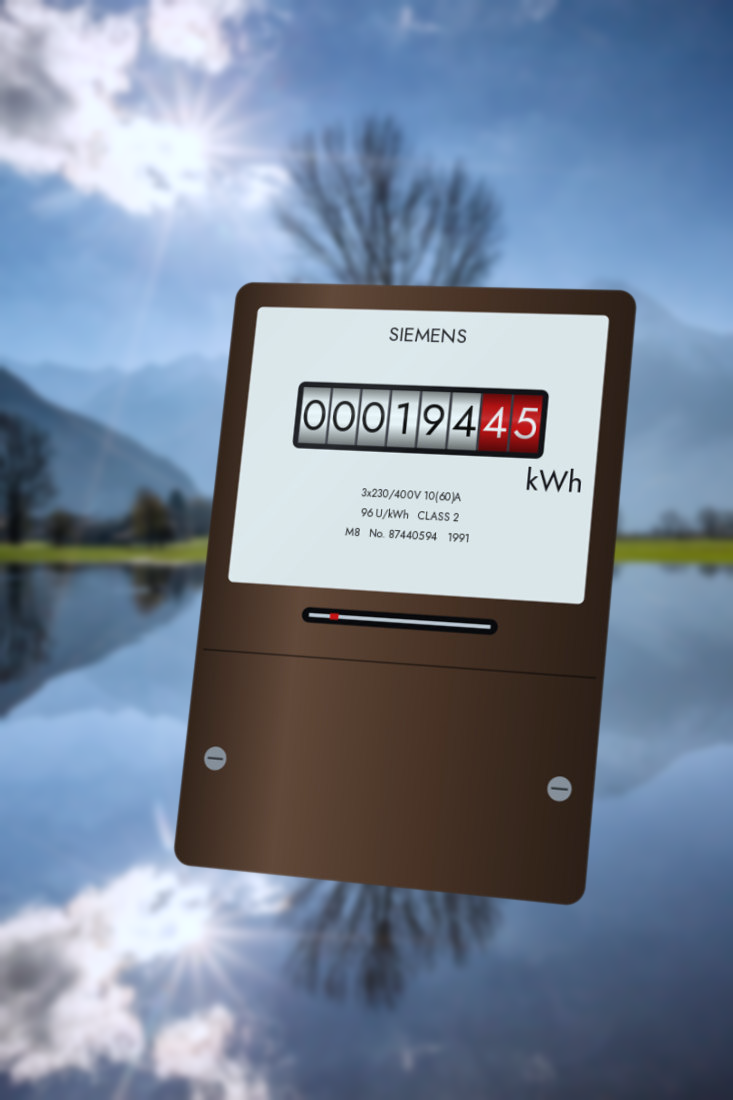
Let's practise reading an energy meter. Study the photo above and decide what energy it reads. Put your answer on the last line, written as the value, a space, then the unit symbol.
194.45 kWh
